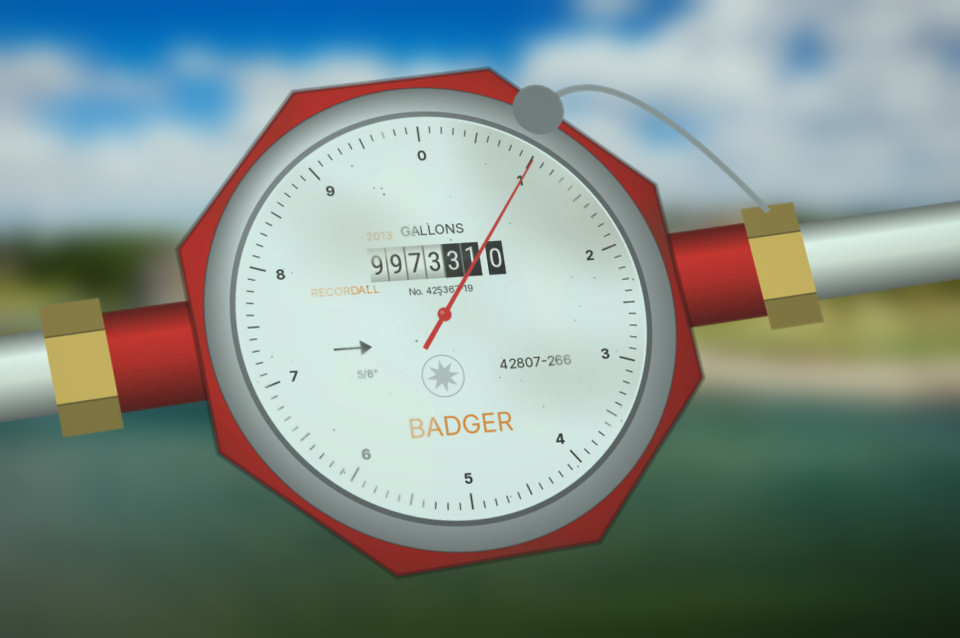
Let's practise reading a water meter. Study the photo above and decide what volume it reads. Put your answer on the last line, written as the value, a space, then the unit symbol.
9973311.0 gal
